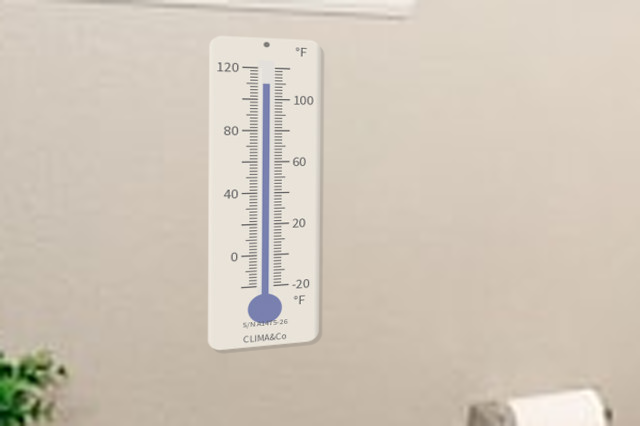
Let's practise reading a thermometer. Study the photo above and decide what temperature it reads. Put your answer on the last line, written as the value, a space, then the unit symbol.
110 °F
